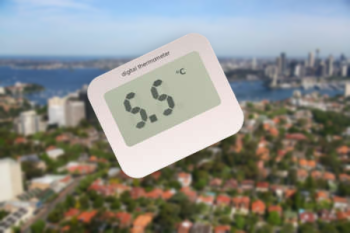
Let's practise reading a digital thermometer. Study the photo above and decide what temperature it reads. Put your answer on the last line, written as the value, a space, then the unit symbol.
5.5 °C
